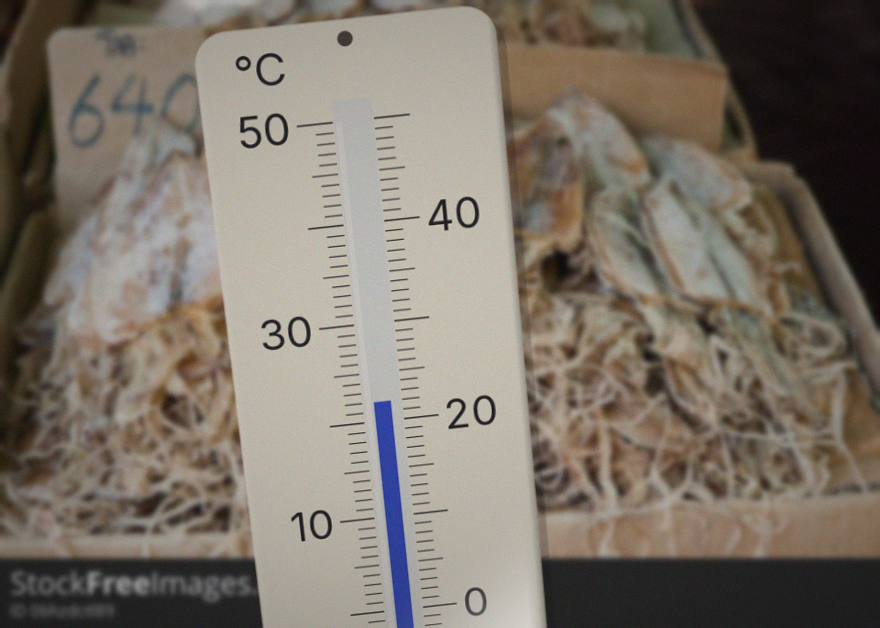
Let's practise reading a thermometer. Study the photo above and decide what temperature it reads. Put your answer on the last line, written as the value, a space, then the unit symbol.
22 °C
